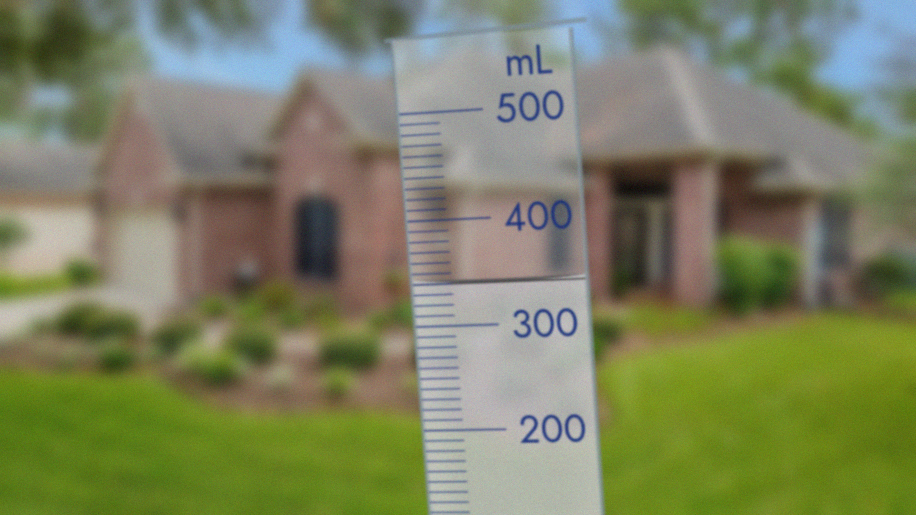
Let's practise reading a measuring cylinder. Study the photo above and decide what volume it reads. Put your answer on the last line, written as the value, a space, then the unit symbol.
340 mL
